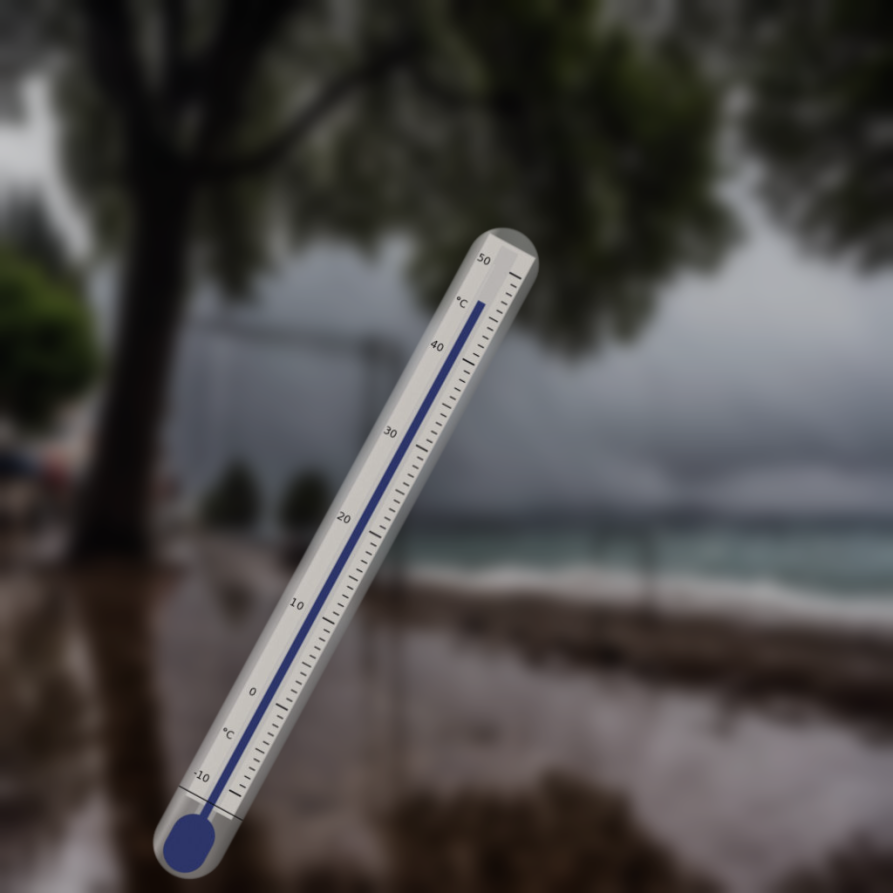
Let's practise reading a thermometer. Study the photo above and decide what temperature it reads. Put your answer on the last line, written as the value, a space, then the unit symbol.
46 °C
